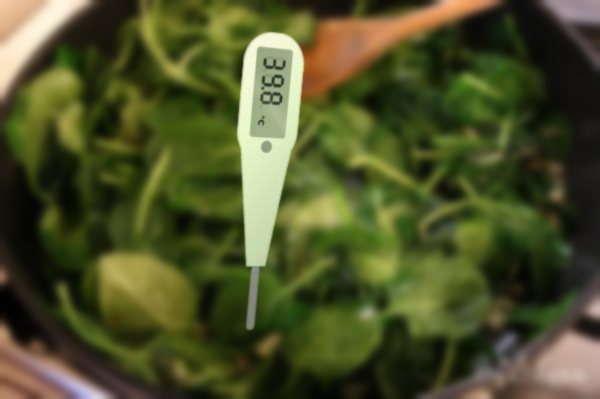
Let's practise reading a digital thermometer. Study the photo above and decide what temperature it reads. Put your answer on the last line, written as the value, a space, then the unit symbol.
39.8 °C
